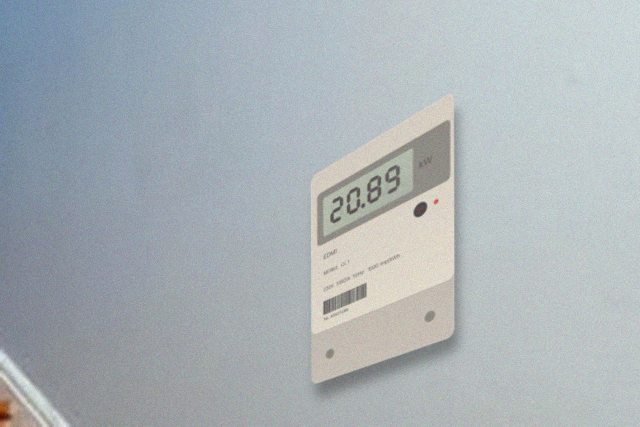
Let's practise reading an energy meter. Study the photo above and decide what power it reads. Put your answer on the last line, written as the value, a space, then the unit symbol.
20.89 kW
